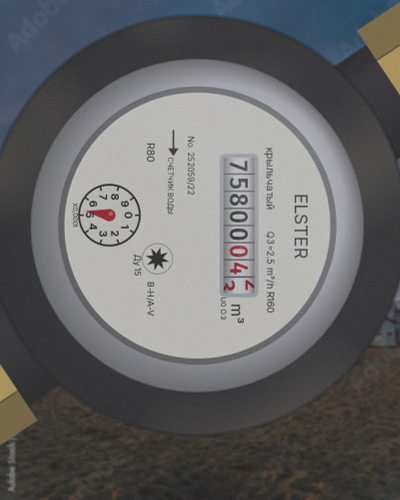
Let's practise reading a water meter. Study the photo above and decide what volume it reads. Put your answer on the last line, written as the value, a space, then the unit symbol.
75800.0425 m³
